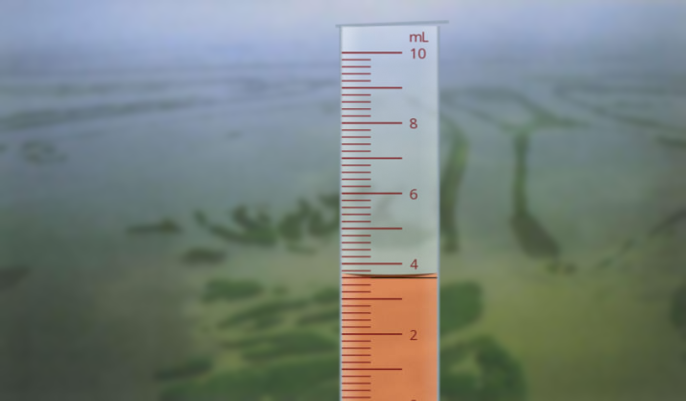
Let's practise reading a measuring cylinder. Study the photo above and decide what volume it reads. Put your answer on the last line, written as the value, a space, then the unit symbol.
3.6 mL
